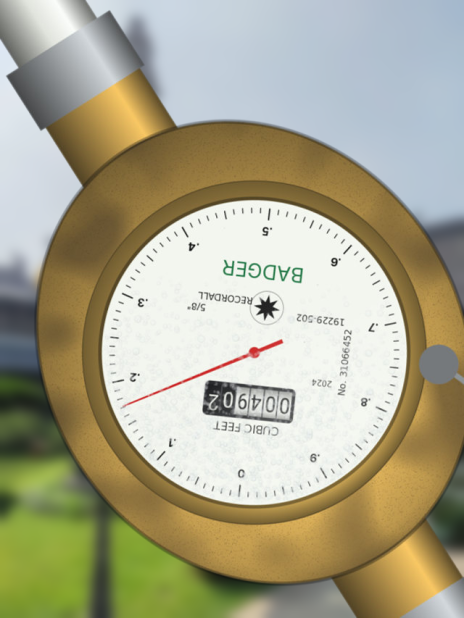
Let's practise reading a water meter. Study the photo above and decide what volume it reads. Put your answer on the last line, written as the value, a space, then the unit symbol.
4902.17 ft³
